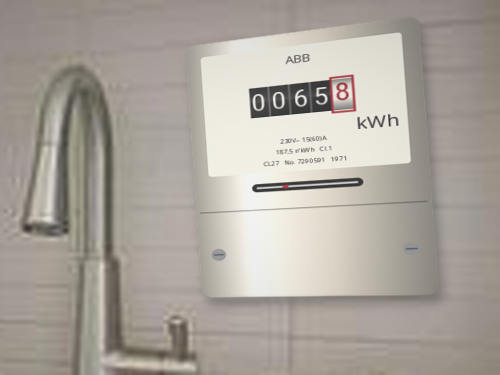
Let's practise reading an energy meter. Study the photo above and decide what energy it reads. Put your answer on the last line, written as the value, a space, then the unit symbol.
65.8 kWh
